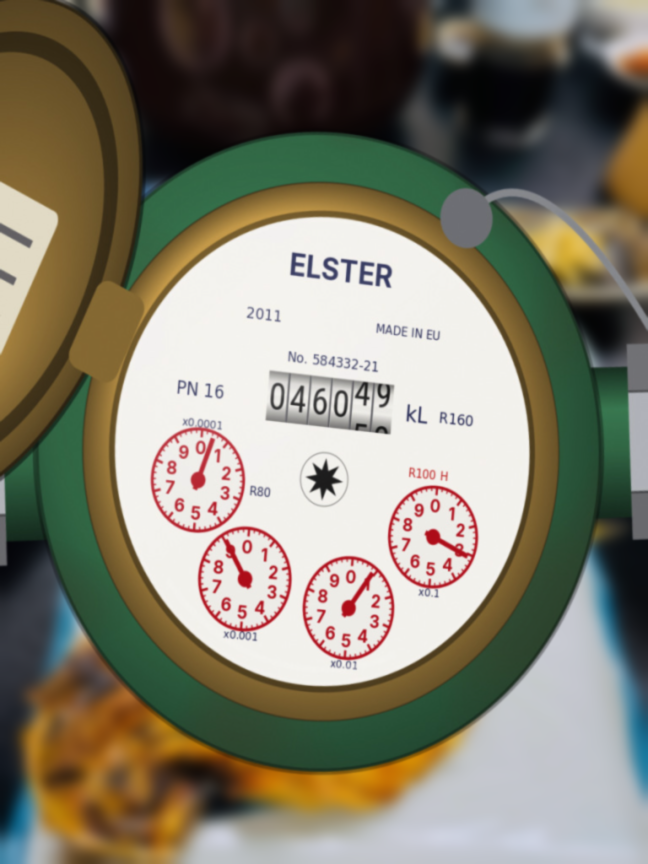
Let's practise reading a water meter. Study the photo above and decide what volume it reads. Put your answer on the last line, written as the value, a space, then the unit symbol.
46049.3090 kL
